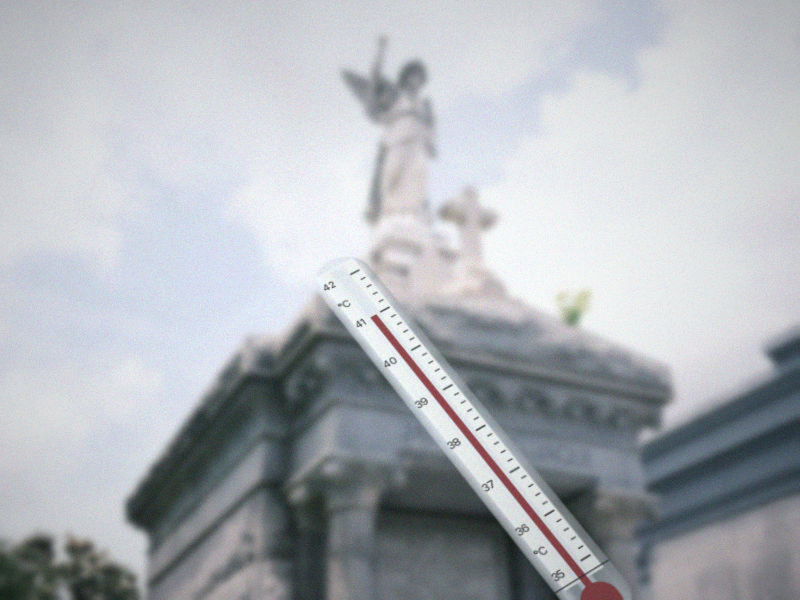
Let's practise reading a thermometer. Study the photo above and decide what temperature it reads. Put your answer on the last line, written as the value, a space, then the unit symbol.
41 °C
